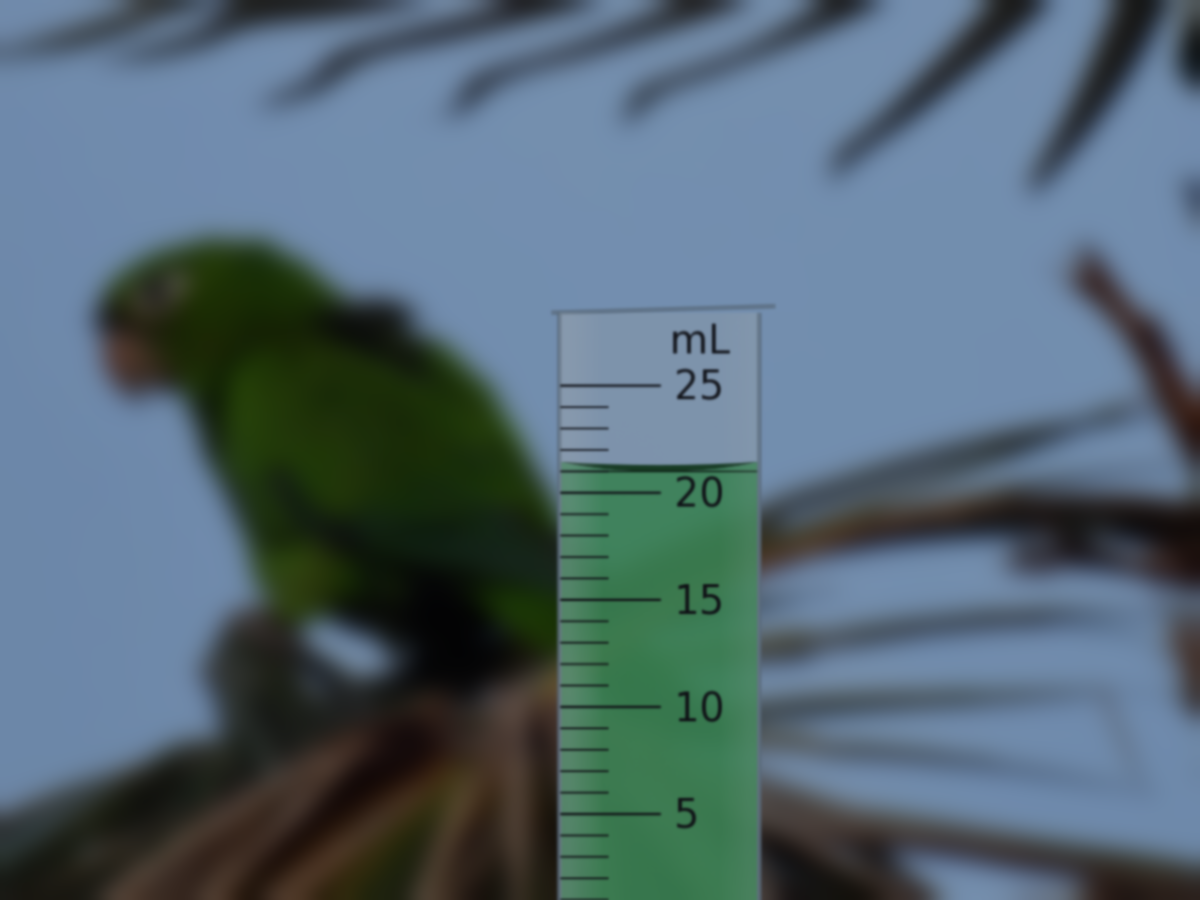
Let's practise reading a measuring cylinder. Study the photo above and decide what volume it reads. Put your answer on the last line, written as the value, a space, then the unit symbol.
21 mL
